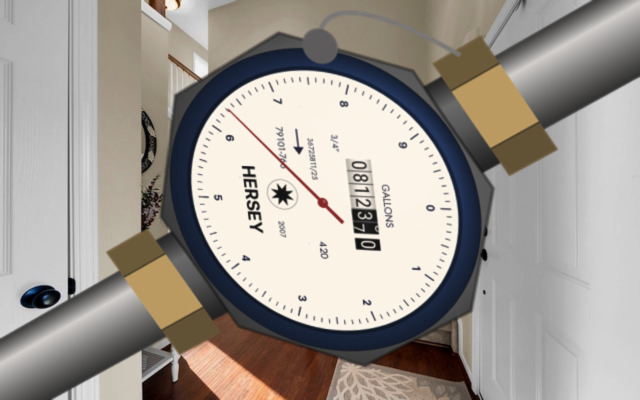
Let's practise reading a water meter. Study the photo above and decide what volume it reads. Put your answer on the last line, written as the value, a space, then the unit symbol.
812366.3 gal
